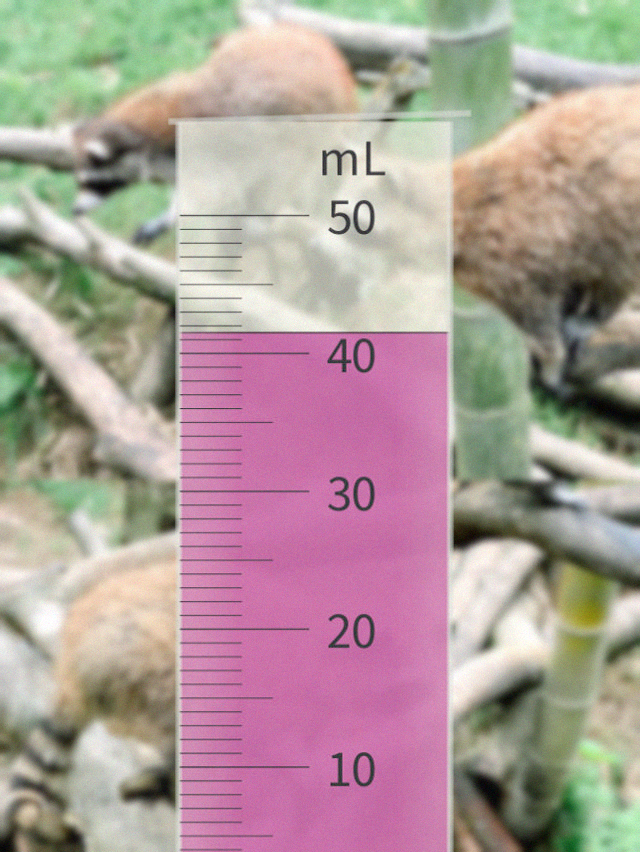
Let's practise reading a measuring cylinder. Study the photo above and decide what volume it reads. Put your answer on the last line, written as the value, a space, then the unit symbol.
41.5 mL
